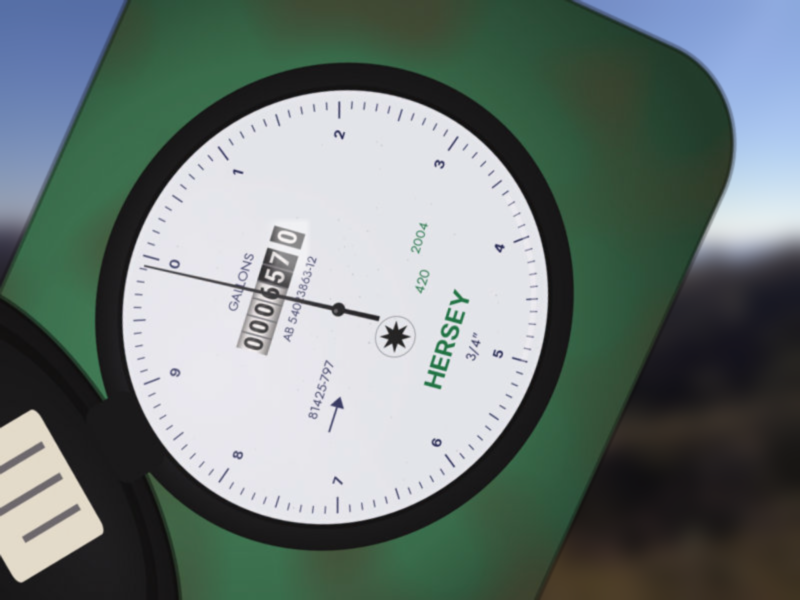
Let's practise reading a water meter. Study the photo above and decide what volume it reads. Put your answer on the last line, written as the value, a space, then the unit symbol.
6569.9 gal
